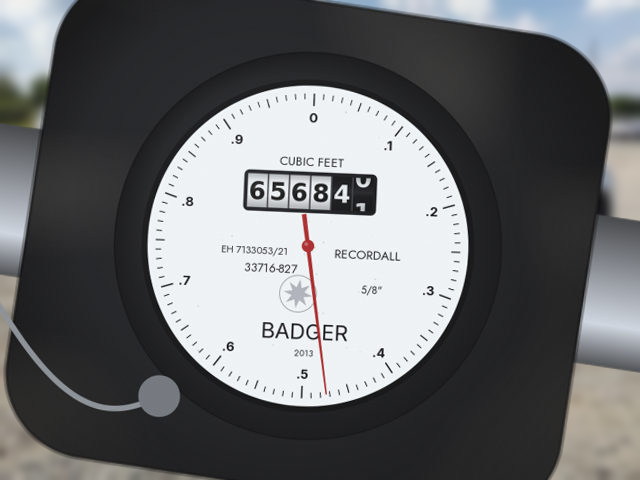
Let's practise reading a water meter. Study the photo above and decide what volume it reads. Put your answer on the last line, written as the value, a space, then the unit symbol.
656840.47 ft³
